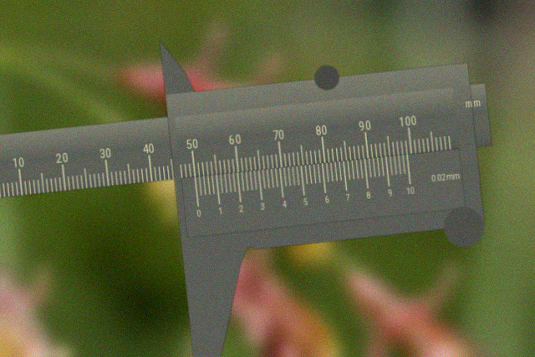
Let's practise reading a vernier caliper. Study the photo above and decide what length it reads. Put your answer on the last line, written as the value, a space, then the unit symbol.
50.0 mm
